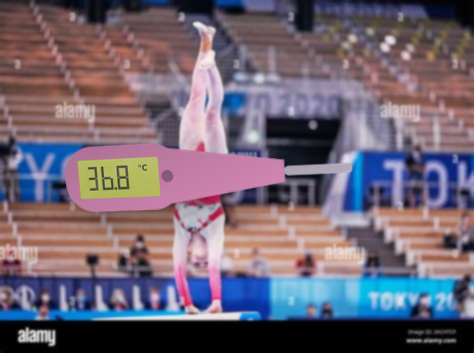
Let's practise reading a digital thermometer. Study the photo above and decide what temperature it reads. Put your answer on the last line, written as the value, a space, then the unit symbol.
36.8 °C
